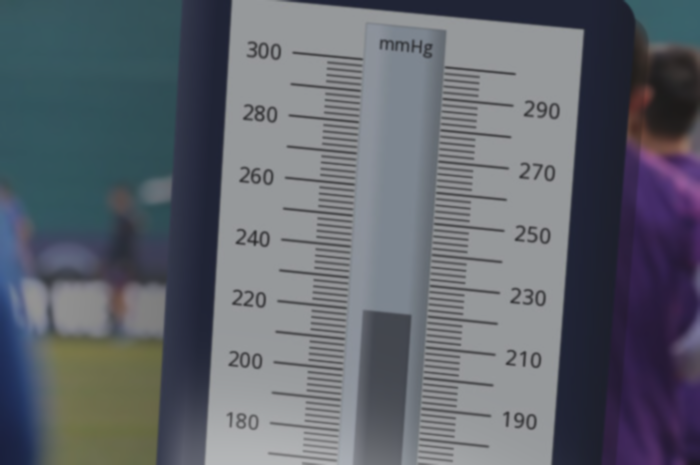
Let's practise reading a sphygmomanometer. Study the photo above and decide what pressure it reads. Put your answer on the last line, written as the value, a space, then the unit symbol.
220 mmHg
